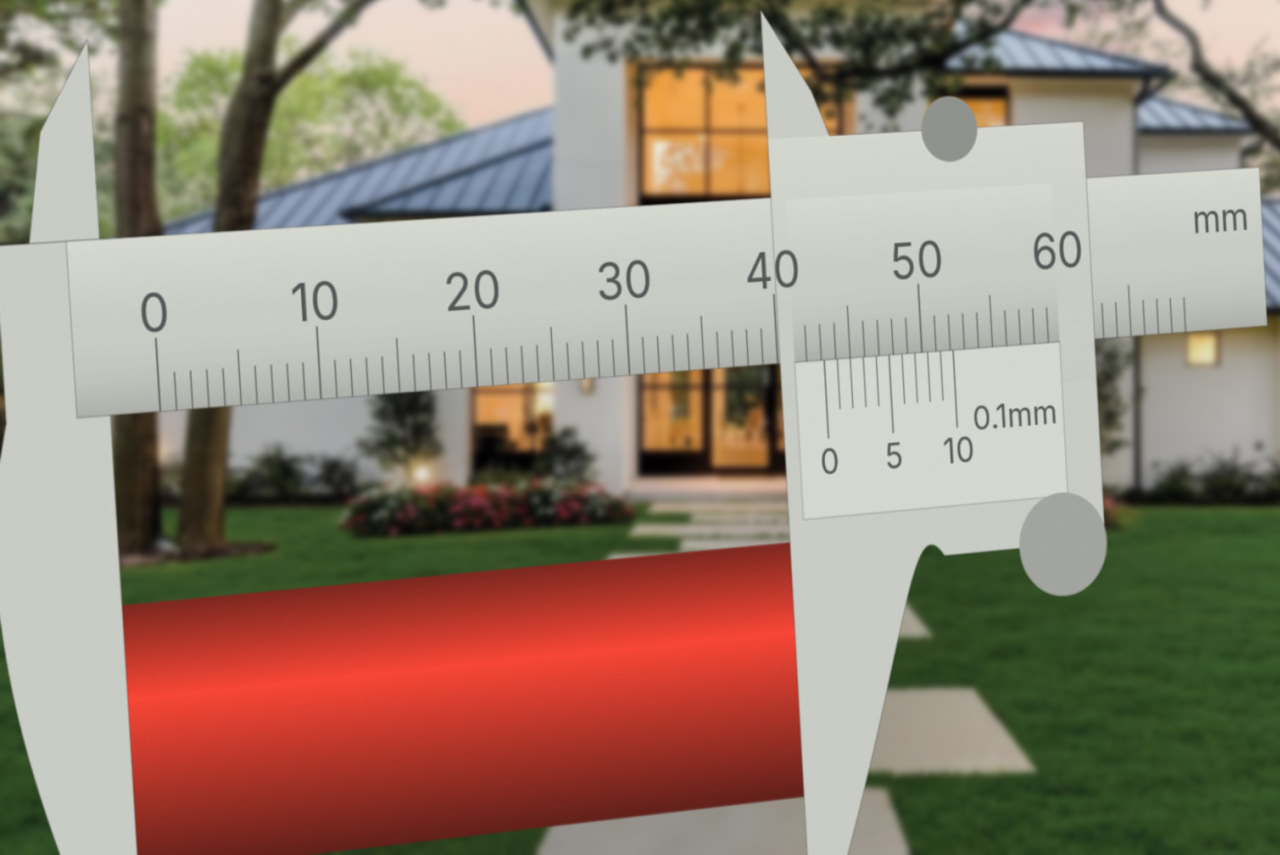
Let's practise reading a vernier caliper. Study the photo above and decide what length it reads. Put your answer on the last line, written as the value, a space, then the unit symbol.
43.2 mm
